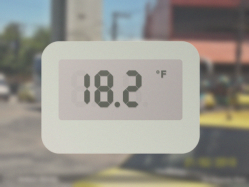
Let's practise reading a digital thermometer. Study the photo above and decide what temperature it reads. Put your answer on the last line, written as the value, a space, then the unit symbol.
18.2 °F
